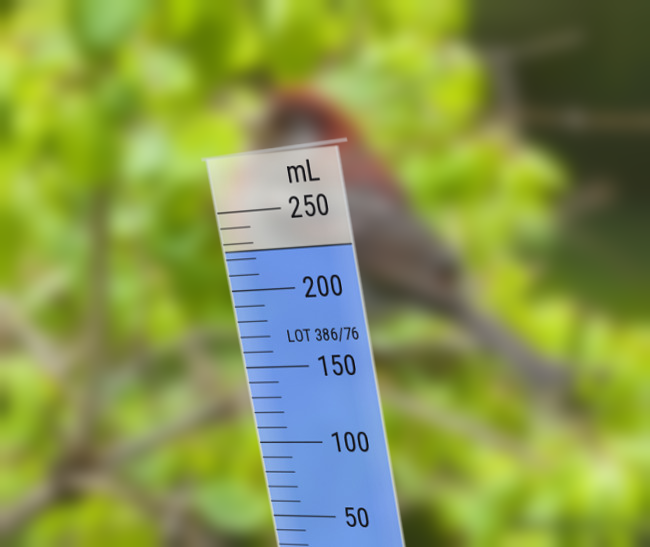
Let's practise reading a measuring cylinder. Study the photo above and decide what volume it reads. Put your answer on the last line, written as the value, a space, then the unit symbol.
225 mL
